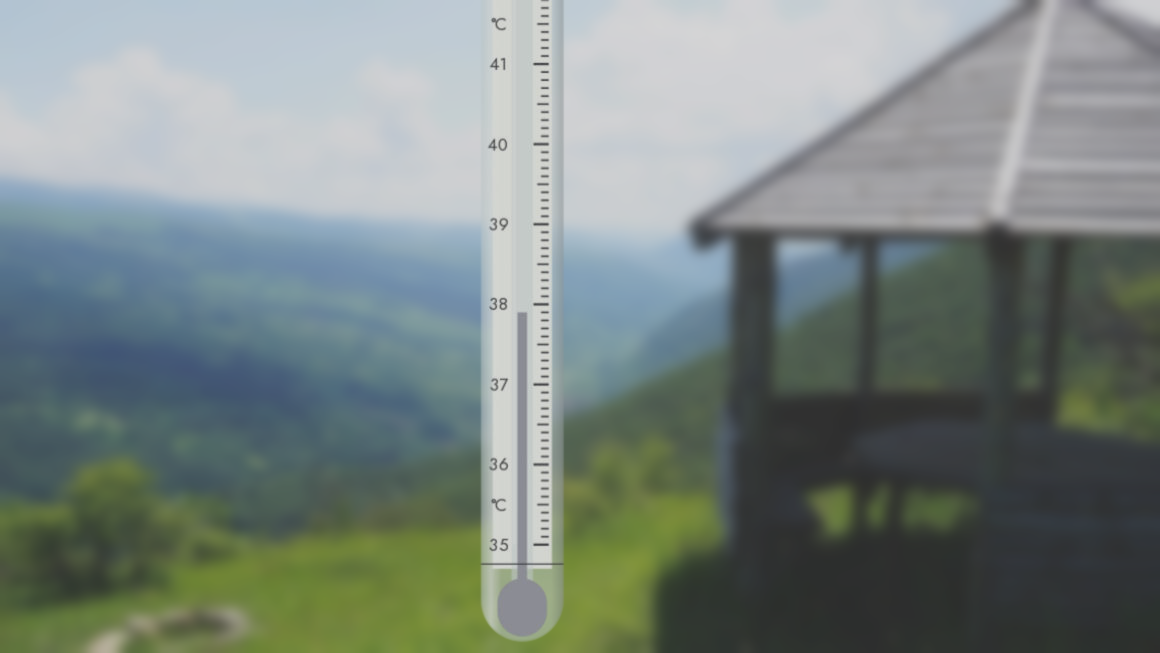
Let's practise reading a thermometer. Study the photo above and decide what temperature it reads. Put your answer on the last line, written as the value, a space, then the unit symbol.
37.9 °C
